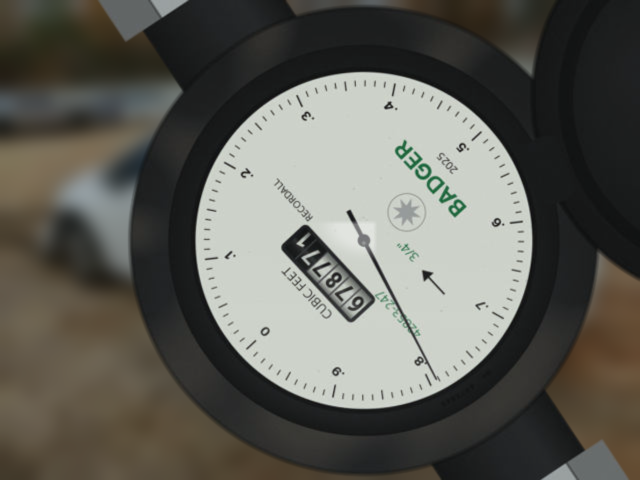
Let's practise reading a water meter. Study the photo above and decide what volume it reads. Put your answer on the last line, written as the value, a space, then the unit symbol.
678770.79 ft³
